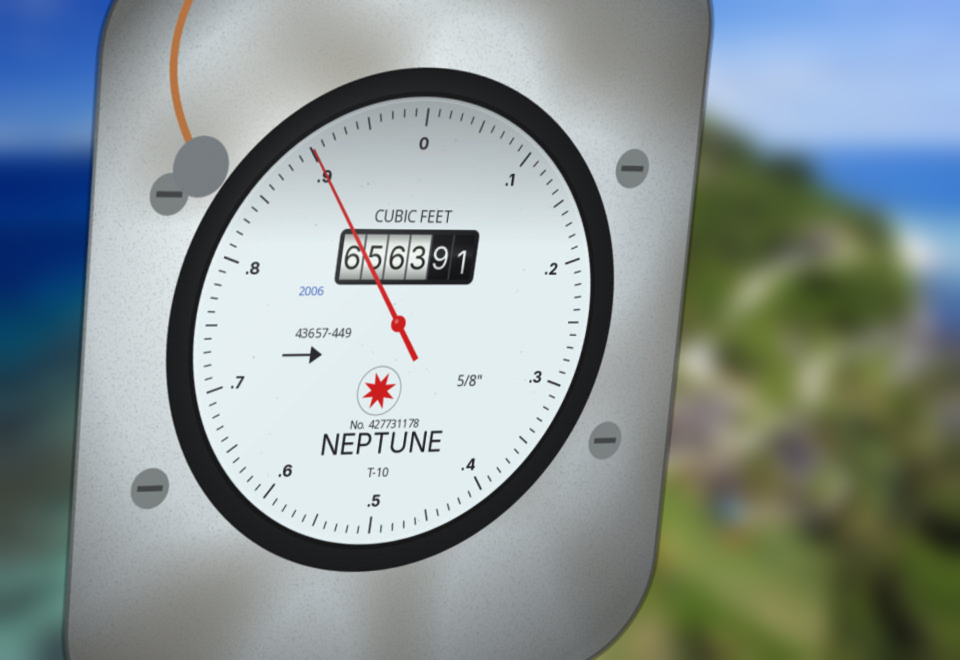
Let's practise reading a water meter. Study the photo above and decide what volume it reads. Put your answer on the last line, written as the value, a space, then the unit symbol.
656390.90 ft³
